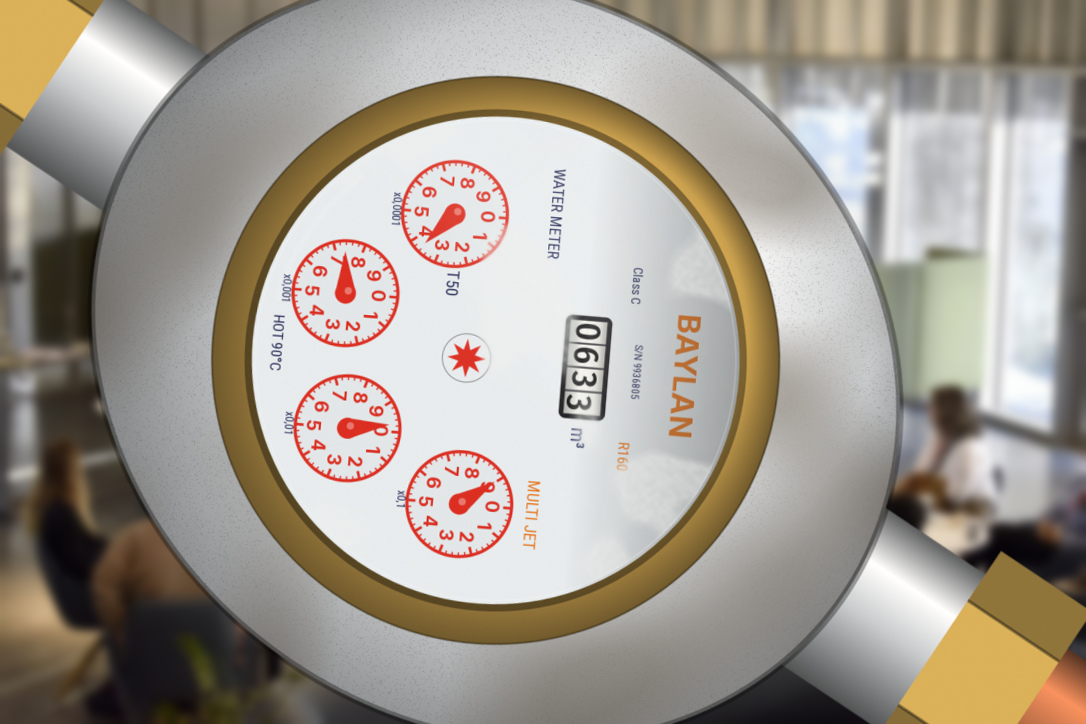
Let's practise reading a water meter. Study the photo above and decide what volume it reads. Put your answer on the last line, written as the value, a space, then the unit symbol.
632.8973 m³
